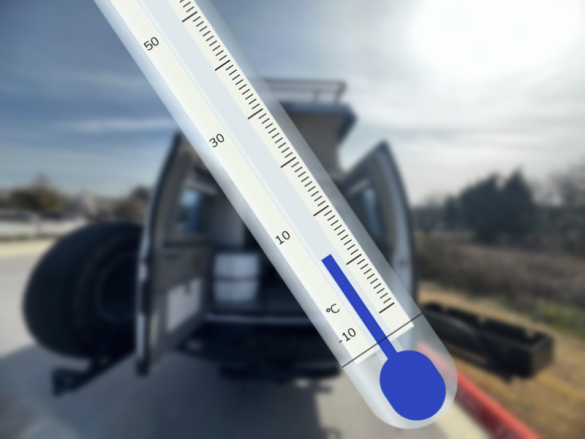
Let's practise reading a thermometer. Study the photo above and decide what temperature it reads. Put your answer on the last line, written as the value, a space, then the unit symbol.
3 °C
